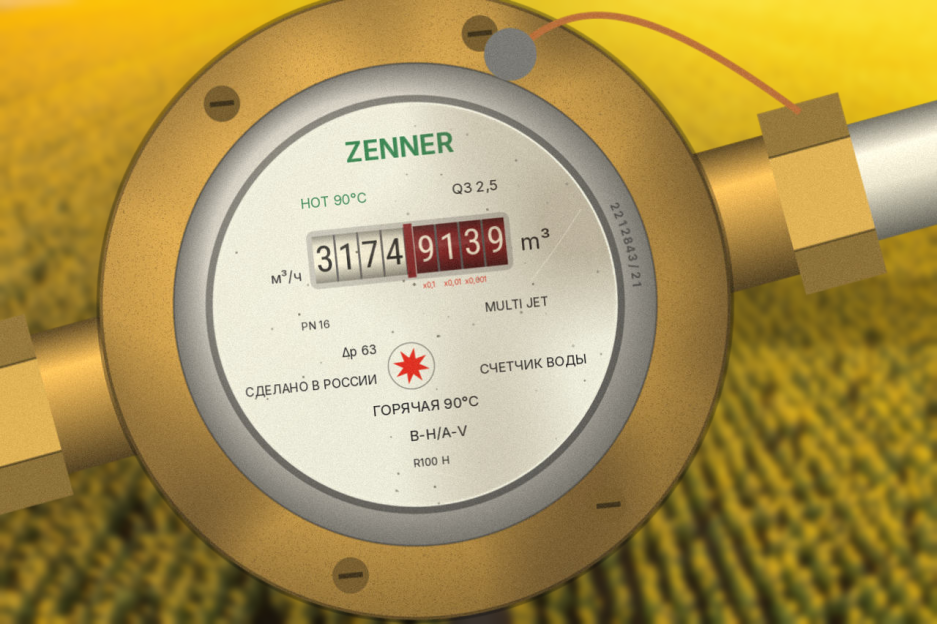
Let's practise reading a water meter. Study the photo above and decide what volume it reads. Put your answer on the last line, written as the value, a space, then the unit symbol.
3174.9139 m³
